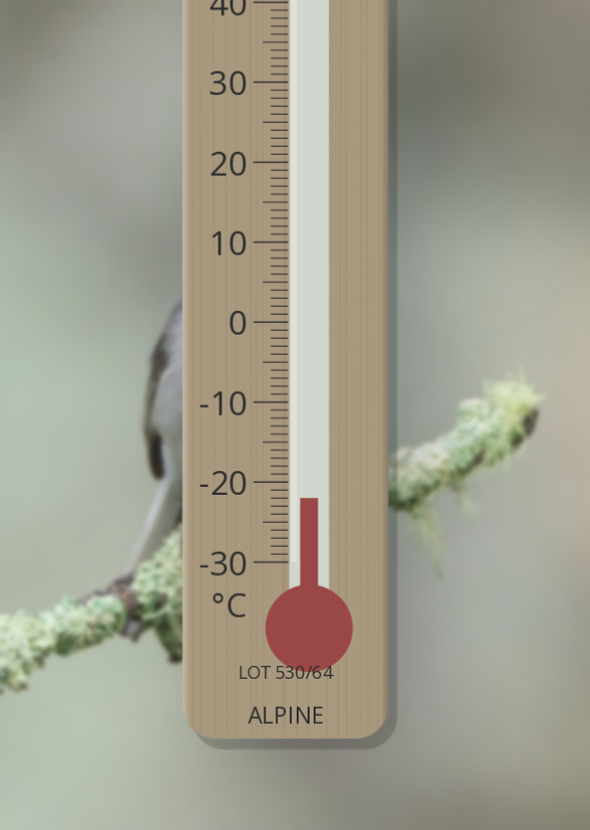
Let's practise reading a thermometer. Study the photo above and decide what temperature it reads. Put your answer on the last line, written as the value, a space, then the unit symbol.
-22 °C
